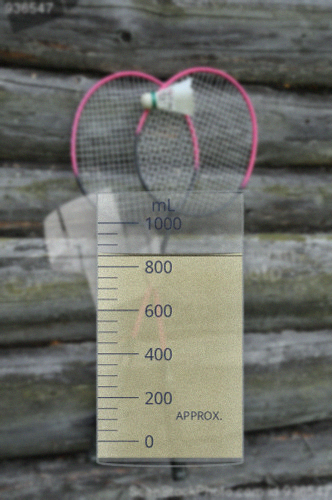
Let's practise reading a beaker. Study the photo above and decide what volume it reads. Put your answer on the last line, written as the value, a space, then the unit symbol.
850 mL
